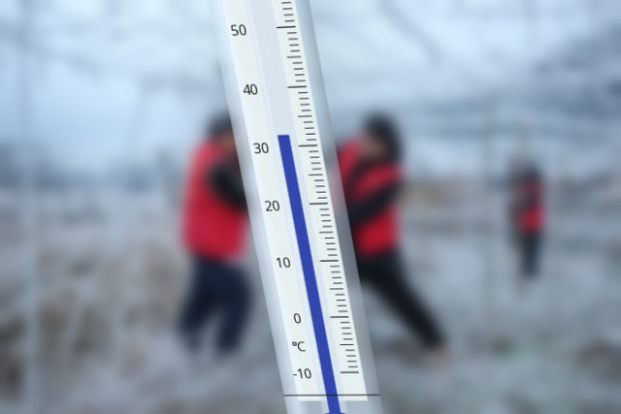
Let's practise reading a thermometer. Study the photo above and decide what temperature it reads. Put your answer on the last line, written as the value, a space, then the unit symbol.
32 °C
